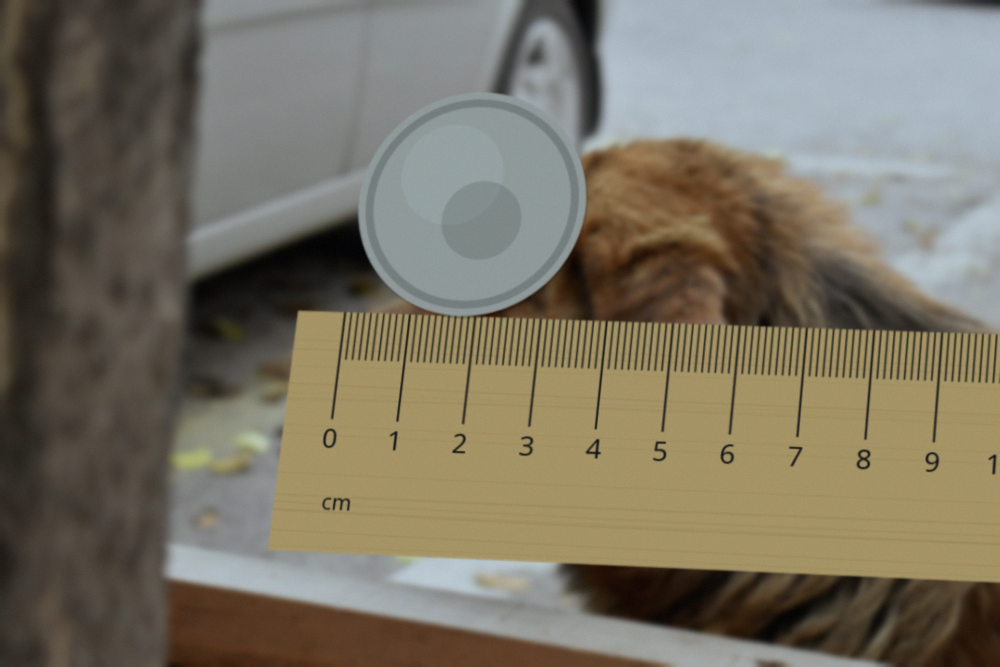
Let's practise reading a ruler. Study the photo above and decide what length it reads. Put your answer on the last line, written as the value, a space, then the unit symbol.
3.5 cm
